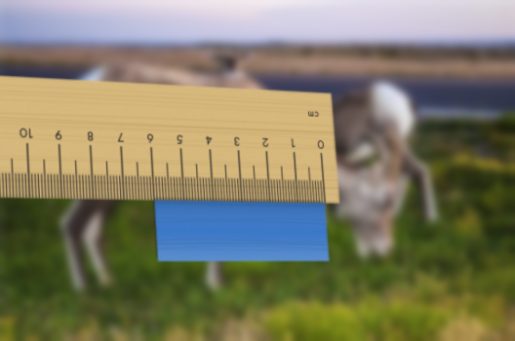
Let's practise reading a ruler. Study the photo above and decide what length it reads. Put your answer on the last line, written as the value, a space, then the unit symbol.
6 cm
